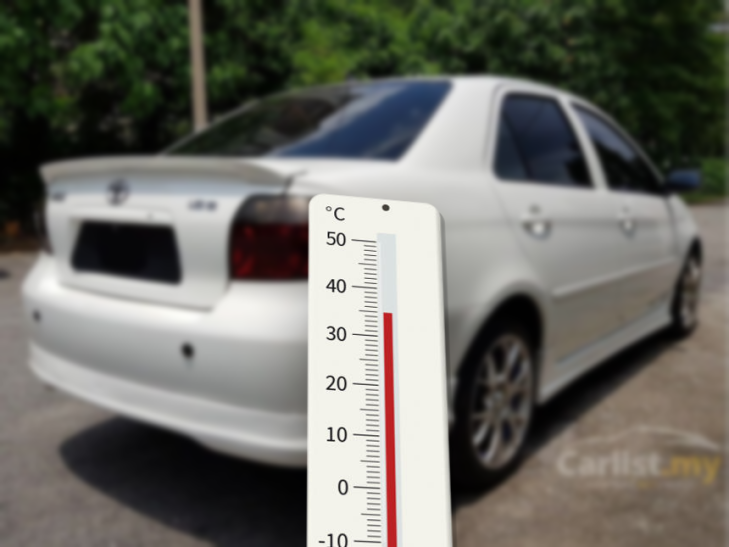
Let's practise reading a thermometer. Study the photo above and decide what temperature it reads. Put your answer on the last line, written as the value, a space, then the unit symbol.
35 °C
